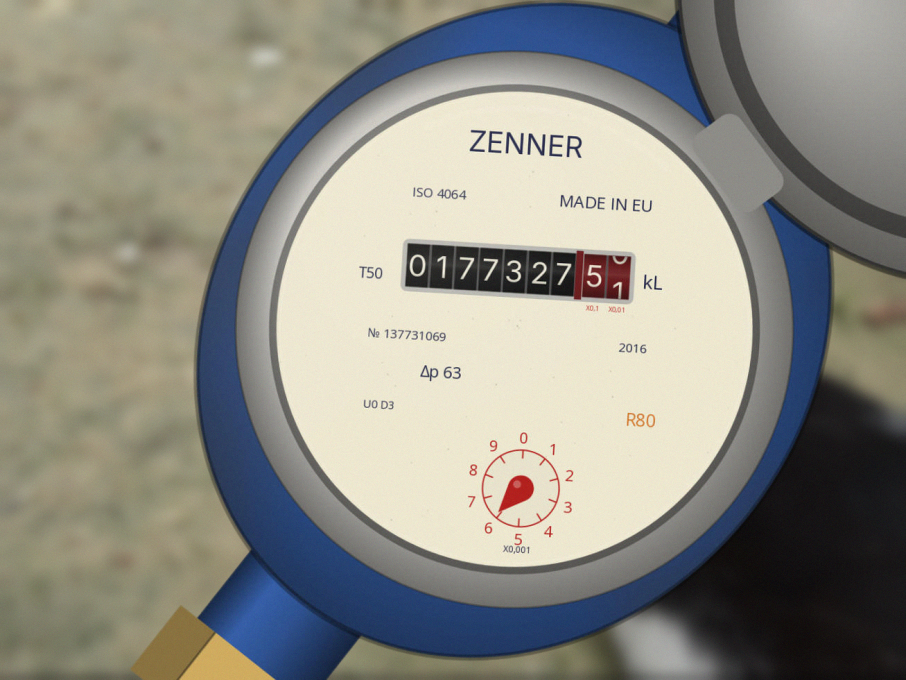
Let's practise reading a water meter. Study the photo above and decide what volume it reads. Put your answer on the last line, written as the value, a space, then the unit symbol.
177327.506 kL
